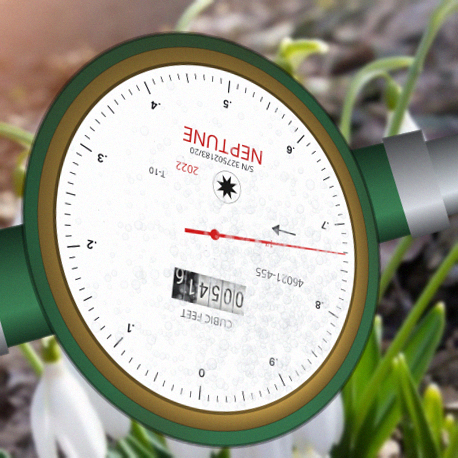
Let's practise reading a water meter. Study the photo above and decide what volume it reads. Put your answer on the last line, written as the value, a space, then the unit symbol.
5415.73 ft³
